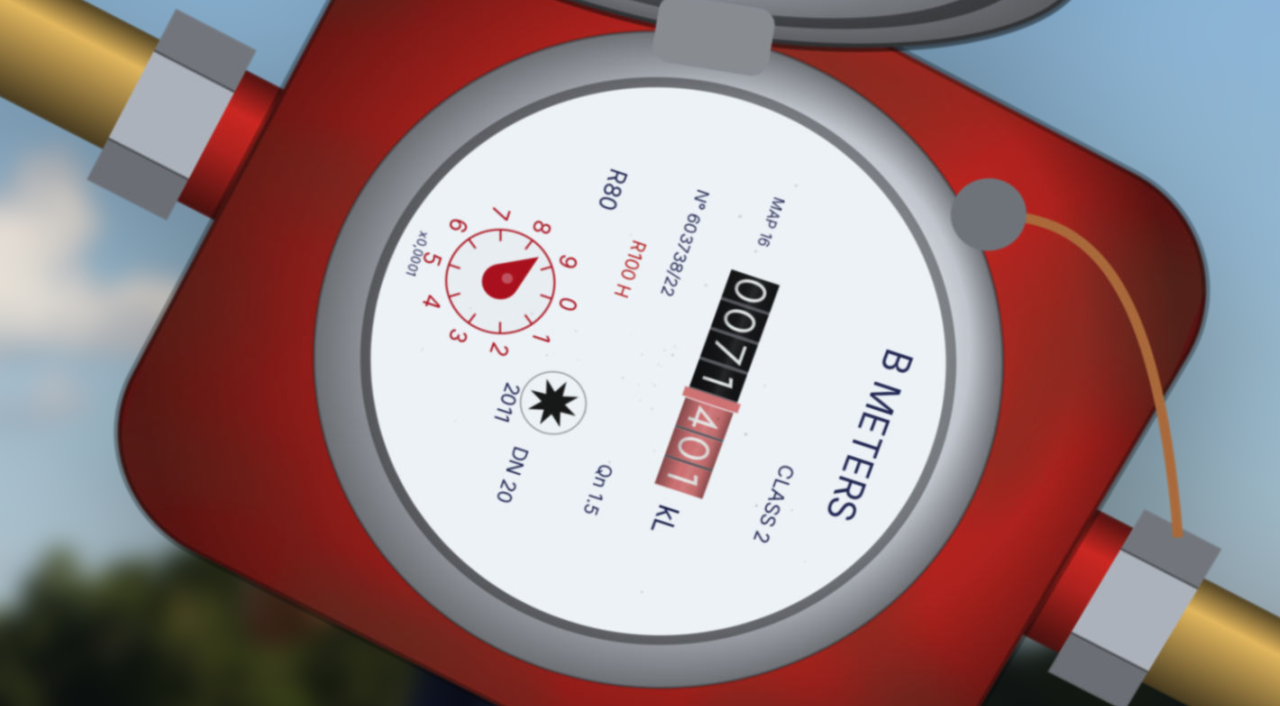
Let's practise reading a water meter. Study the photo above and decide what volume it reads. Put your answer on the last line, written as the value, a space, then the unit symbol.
71.4018 kL
